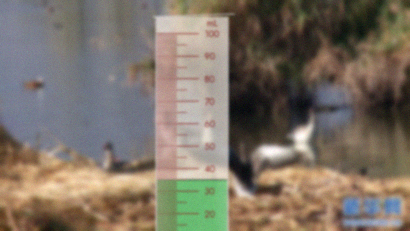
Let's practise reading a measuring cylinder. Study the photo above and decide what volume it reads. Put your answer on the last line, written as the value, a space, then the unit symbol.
35 mL
